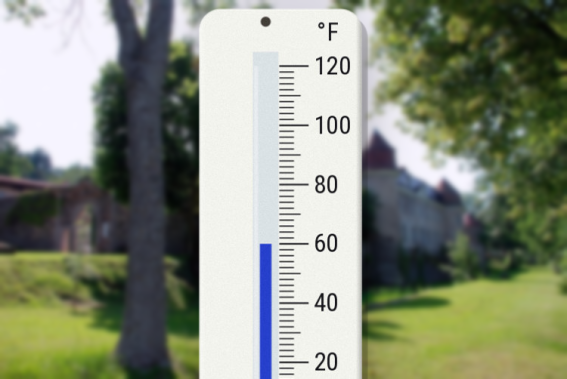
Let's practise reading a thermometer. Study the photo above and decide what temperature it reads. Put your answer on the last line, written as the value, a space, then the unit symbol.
60 °F
